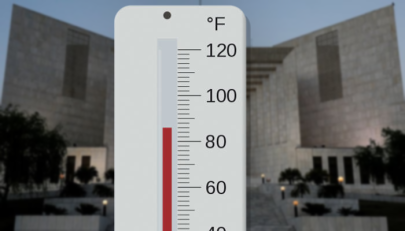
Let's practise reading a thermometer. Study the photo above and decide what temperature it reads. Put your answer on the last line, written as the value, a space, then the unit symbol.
86 °F
